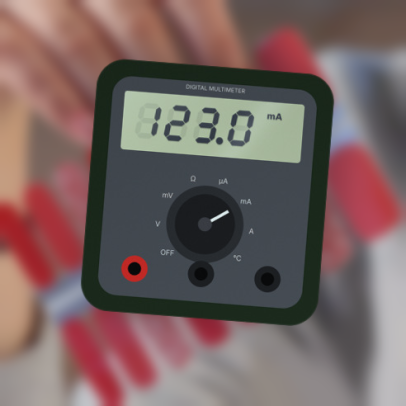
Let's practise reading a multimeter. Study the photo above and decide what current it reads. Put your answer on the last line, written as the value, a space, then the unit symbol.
123.0 mA
